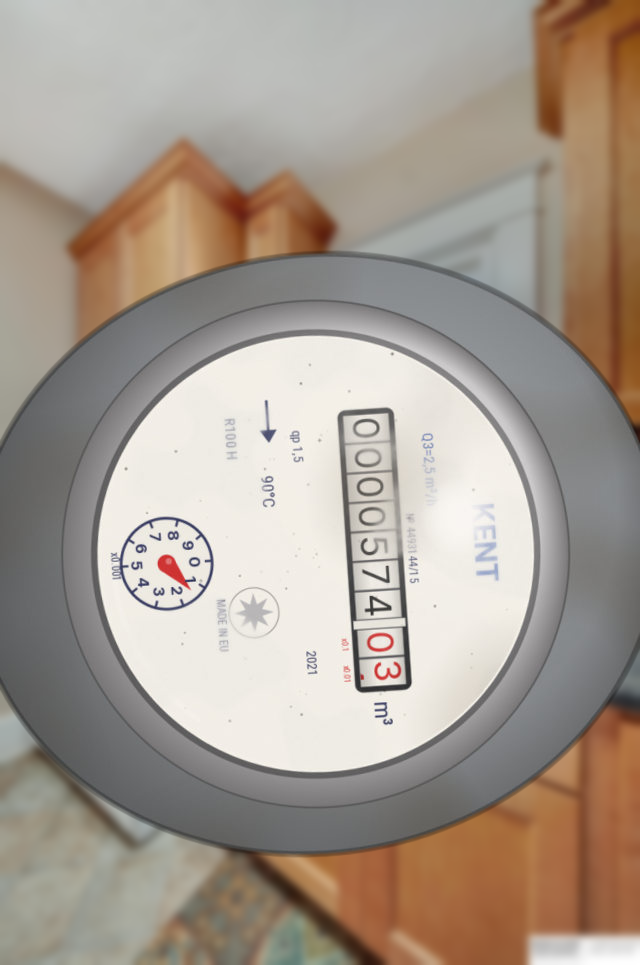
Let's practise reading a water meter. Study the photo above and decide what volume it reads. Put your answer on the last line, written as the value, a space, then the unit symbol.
574.031 m³
